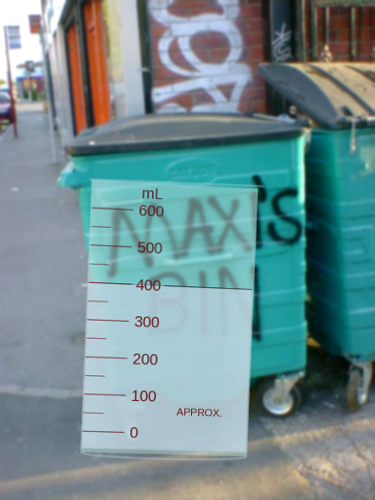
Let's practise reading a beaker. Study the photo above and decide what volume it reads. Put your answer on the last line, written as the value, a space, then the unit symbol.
400 mL
